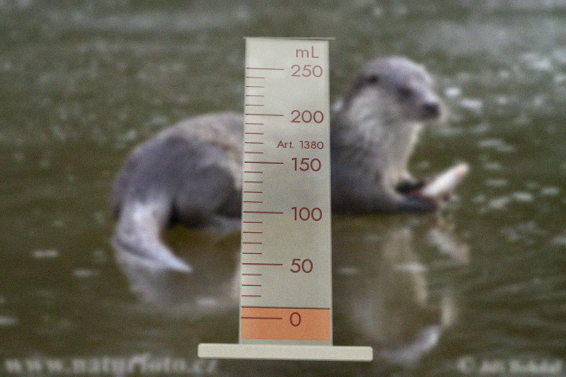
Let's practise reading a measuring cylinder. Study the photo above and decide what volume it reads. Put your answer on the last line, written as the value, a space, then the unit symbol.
10 mL
